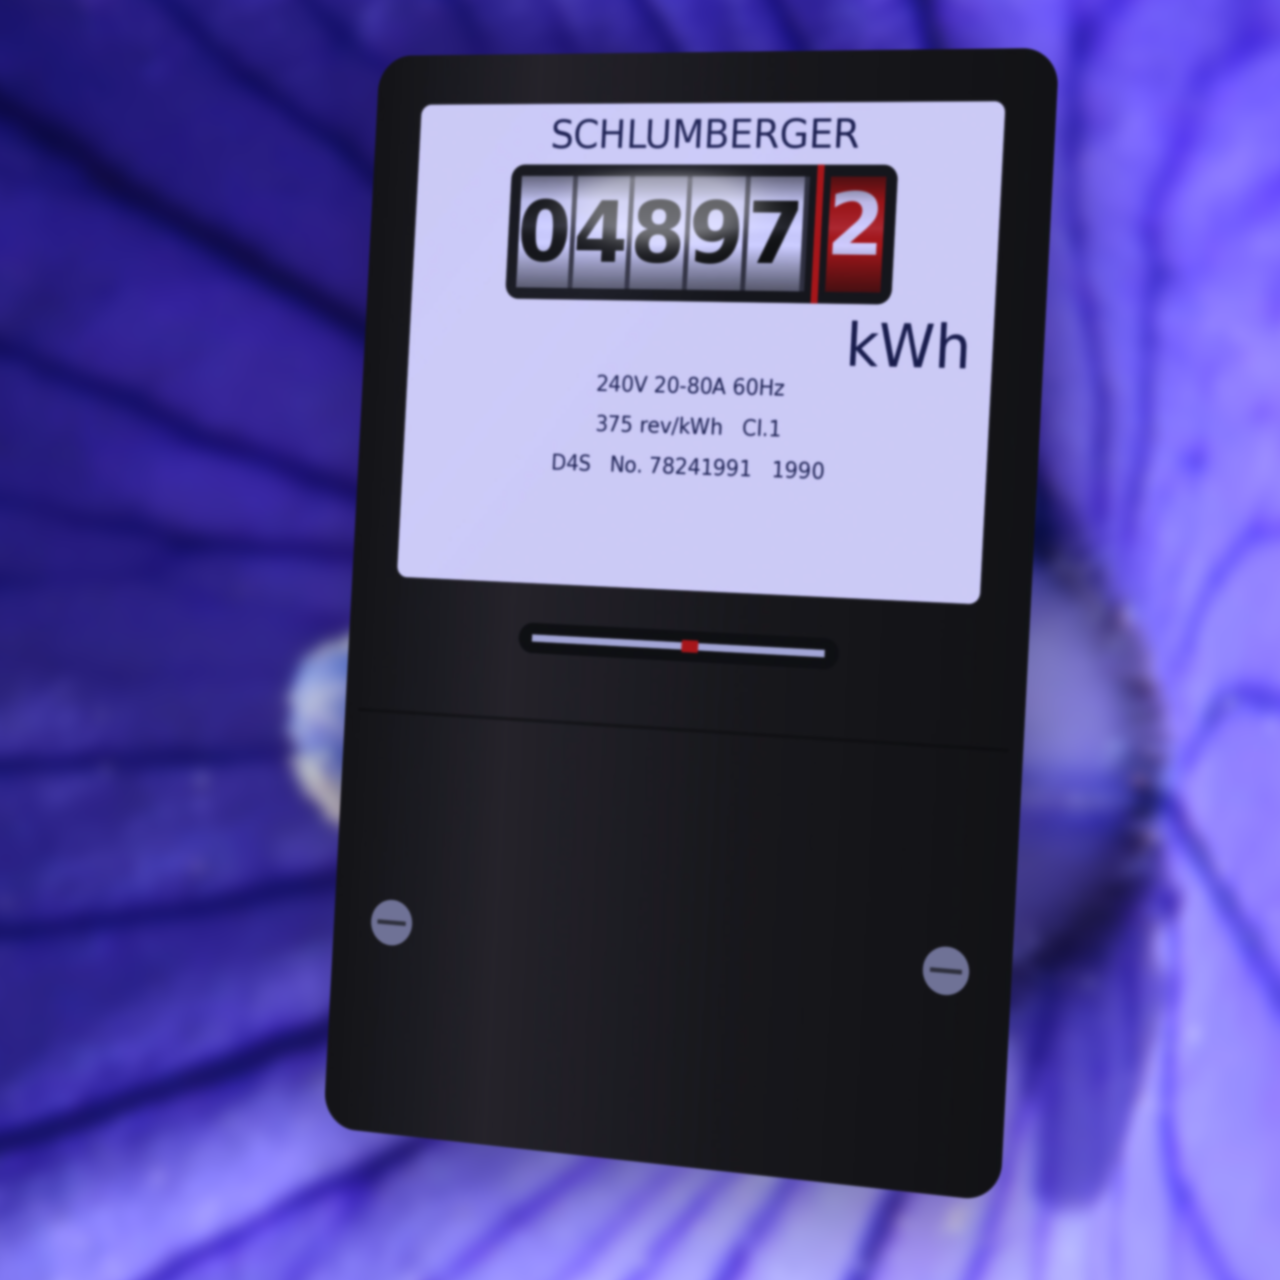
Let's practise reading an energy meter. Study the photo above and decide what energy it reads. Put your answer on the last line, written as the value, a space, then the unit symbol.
4897.2 kWh
